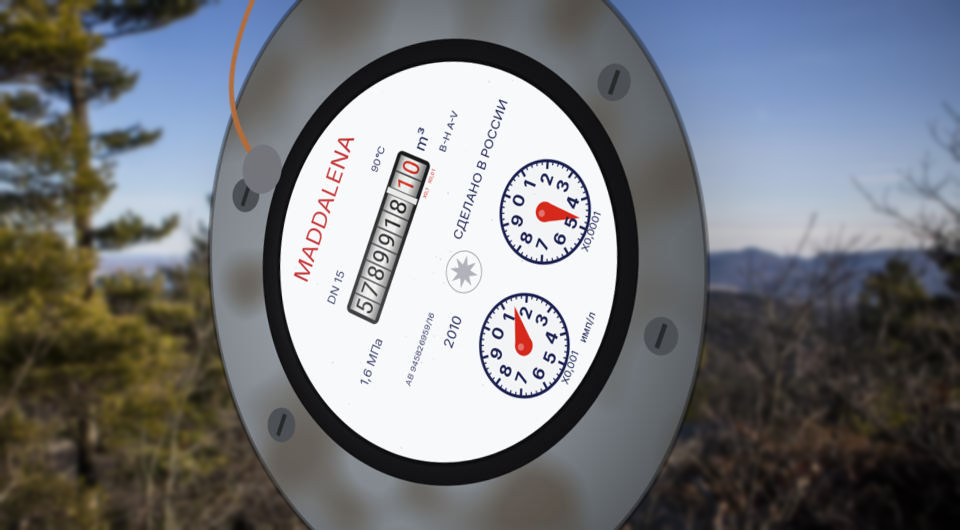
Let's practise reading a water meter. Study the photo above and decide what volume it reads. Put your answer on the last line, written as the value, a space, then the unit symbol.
5789918.1014 m³
